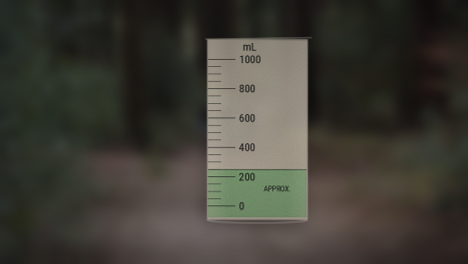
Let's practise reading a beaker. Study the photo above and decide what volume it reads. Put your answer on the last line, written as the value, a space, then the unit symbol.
250 mL
